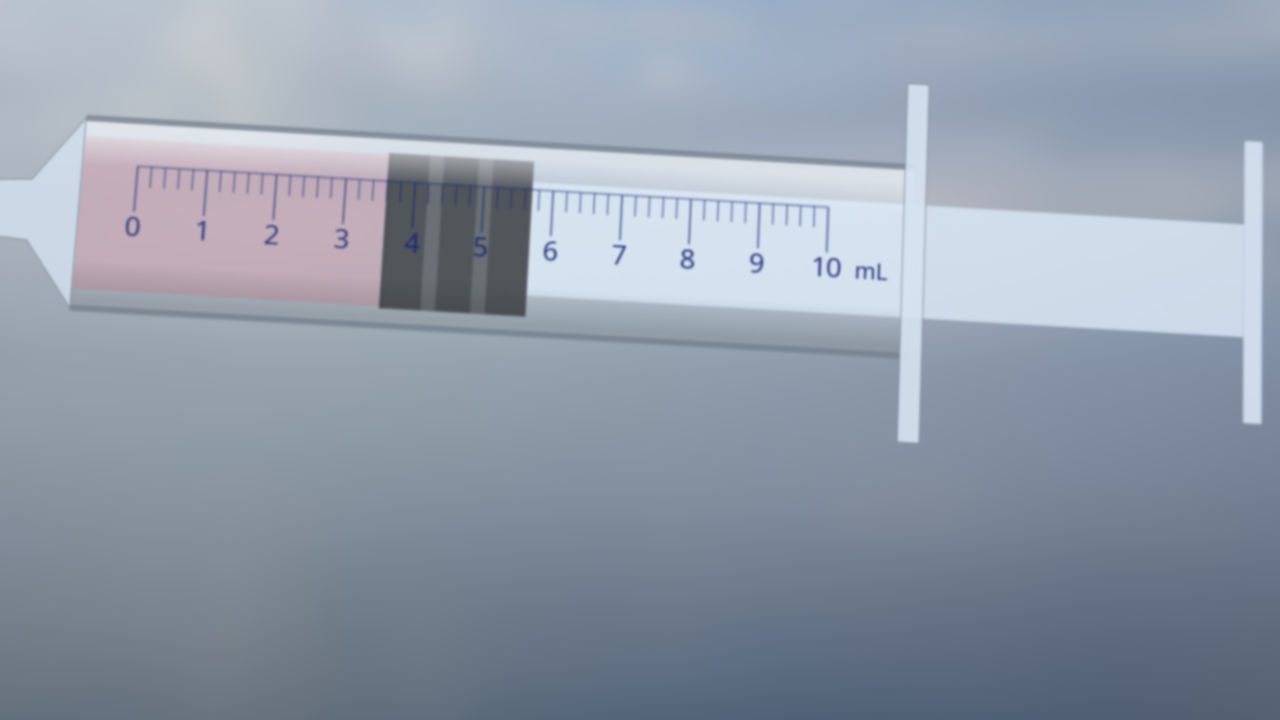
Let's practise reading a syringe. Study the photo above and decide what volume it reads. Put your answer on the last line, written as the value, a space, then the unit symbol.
3.6 mL
